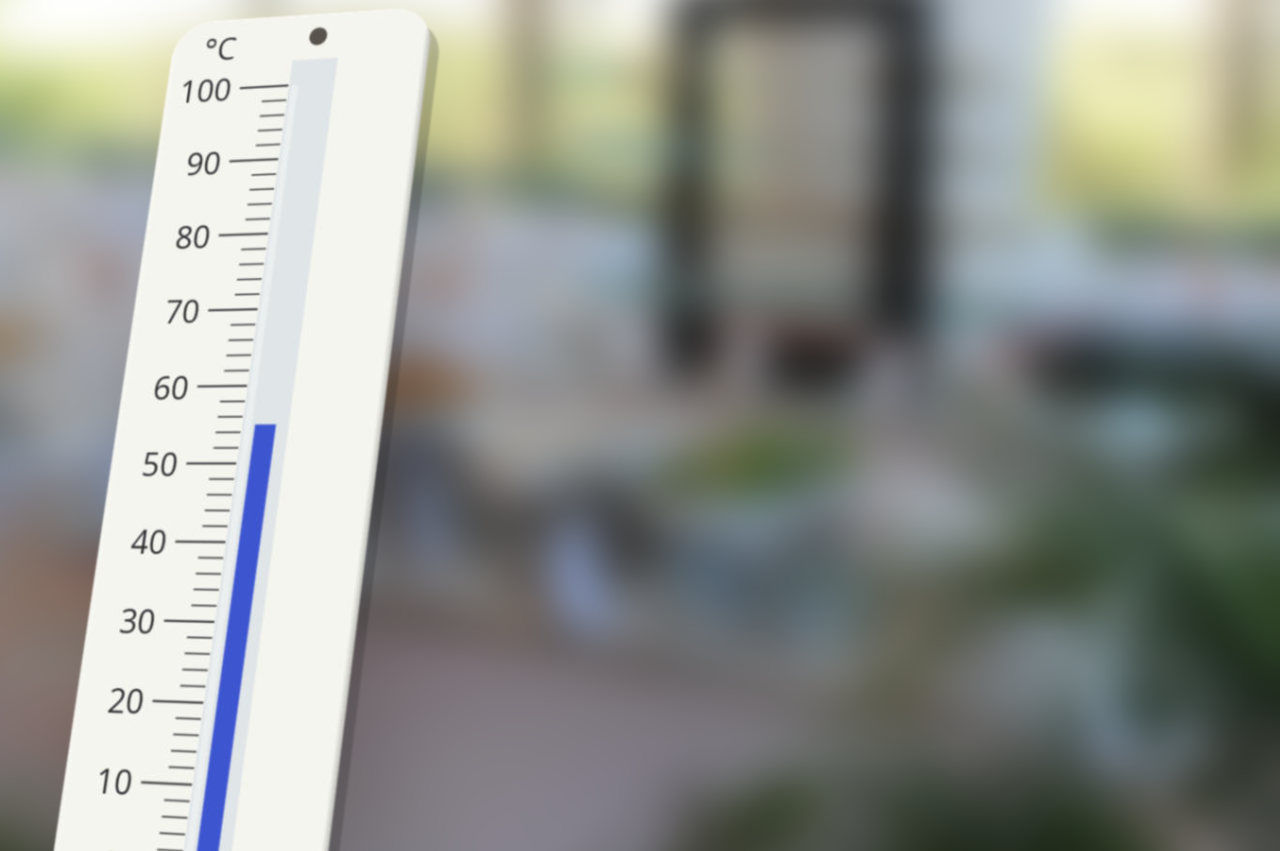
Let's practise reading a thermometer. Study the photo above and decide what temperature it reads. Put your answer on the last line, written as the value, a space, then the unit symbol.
55 °C
